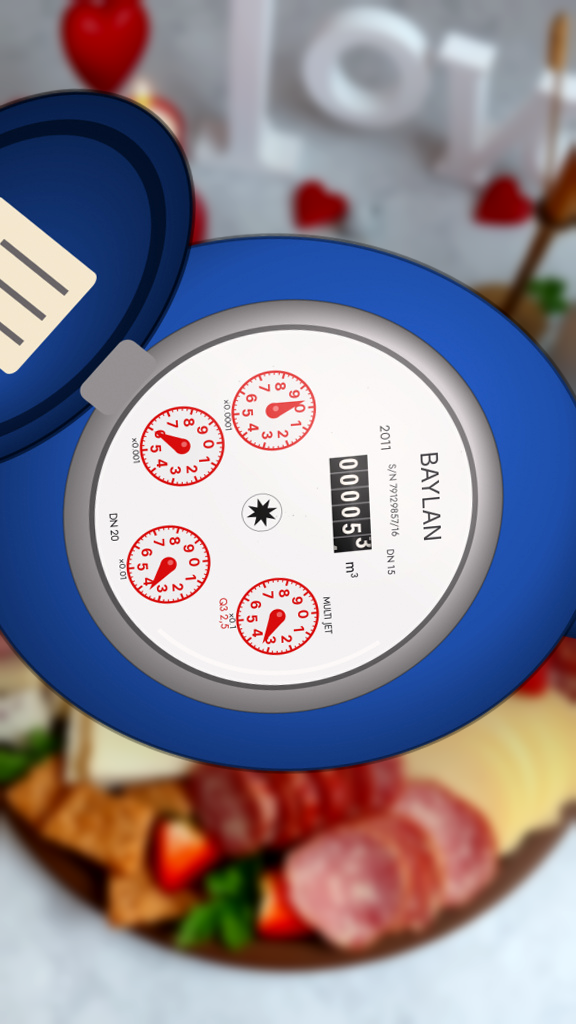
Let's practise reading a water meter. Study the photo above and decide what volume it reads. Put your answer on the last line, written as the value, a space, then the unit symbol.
53.3359 m³
